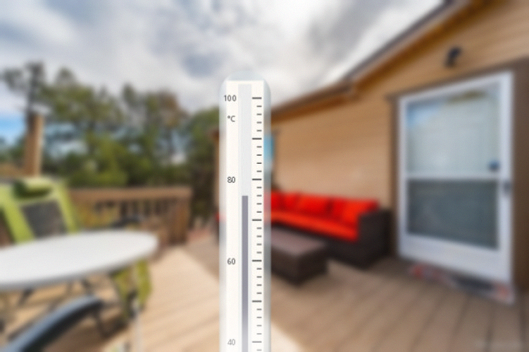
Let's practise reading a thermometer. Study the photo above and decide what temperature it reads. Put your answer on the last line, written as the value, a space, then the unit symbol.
76 °C
